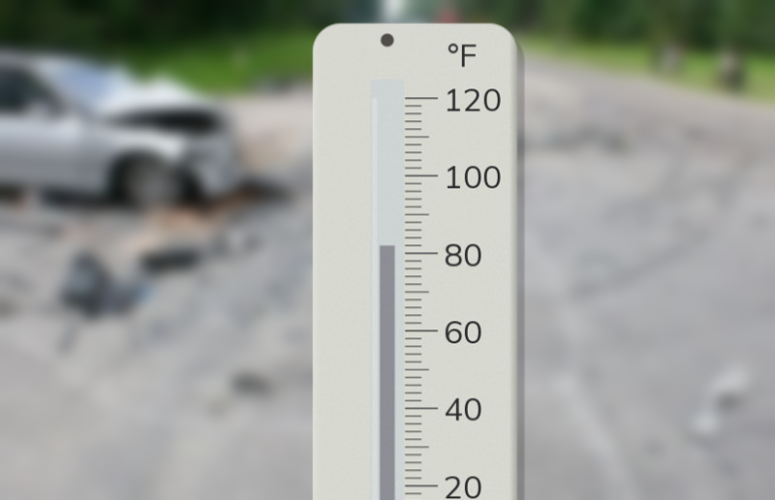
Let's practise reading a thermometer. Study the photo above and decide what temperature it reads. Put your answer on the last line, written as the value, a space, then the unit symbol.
82 °F
